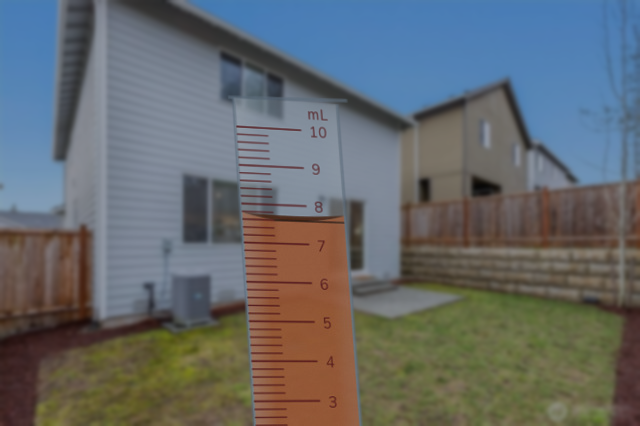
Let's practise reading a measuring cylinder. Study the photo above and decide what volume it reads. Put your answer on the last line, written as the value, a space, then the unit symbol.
7.6 mL
